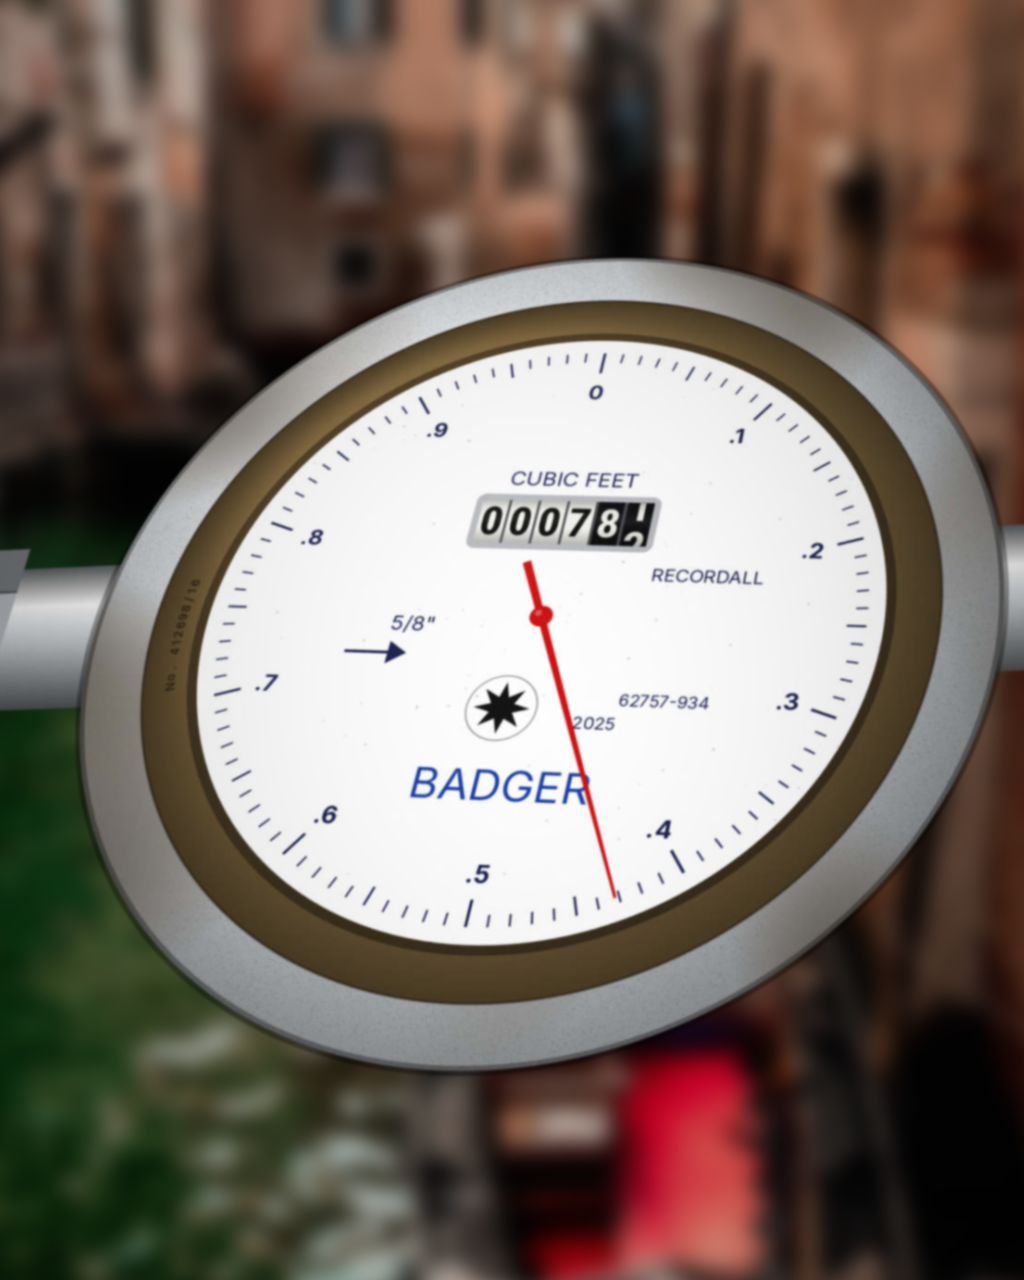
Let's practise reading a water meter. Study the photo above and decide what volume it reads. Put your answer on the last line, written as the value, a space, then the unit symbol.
781.43 ft³
